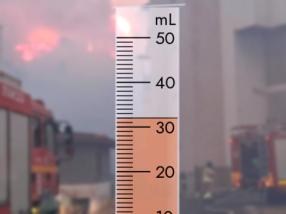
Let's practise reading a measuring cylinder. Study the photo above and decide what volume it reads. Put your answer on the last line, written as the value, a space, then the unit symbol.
32 mL
